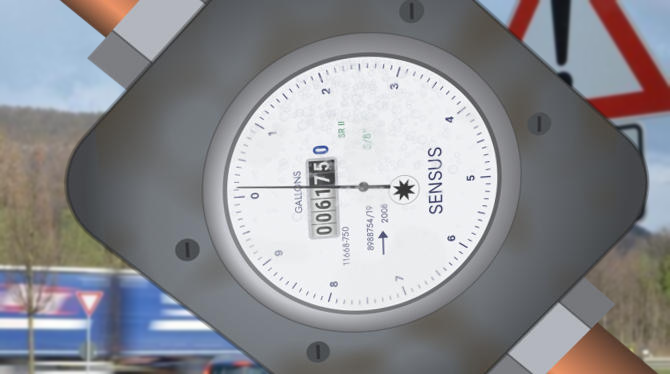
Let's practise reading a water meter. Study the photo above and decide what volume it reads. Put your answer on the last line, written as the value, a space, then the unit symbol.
61750.1 gal
